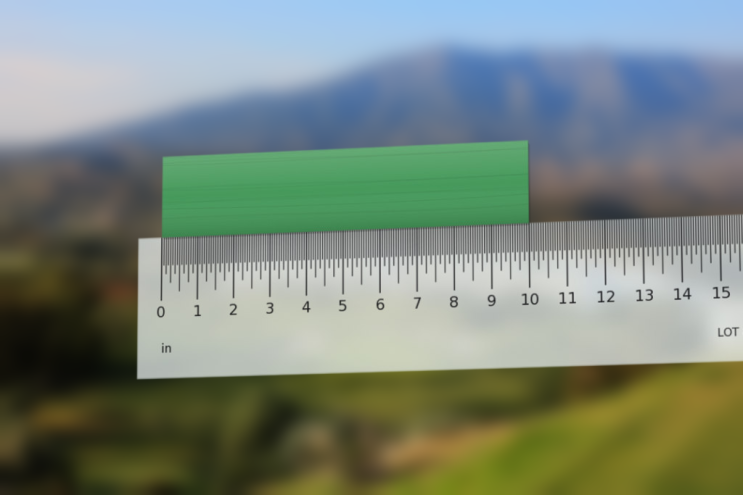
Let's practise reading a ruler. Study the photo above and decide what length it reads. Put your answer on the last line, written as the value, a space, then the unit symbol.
10 in
